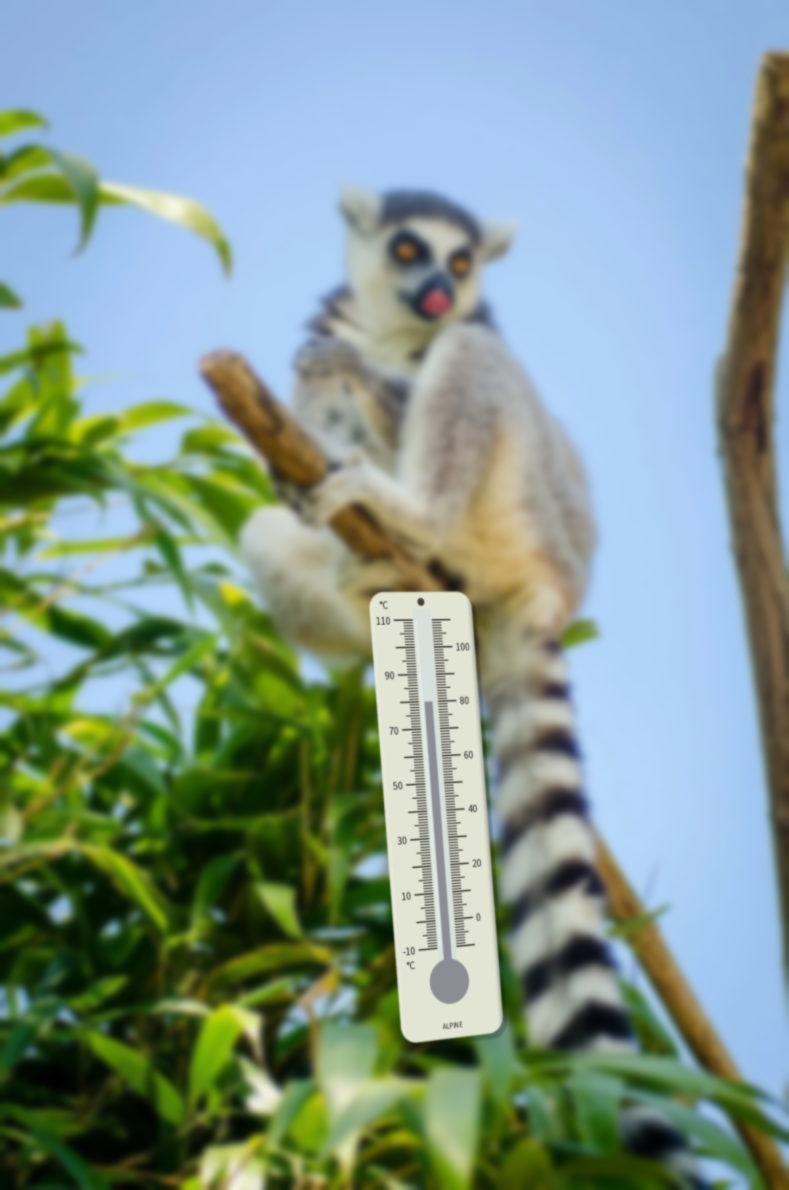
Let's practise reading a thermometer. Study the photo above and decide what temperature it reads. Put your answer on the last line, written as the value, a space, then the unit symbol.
80 °C
